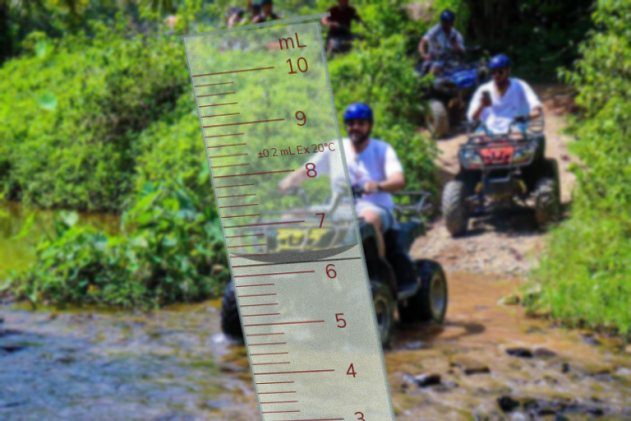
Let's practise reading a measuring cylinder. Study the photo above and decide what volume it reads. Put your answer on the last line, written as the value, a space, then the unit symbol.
6.2 mL
